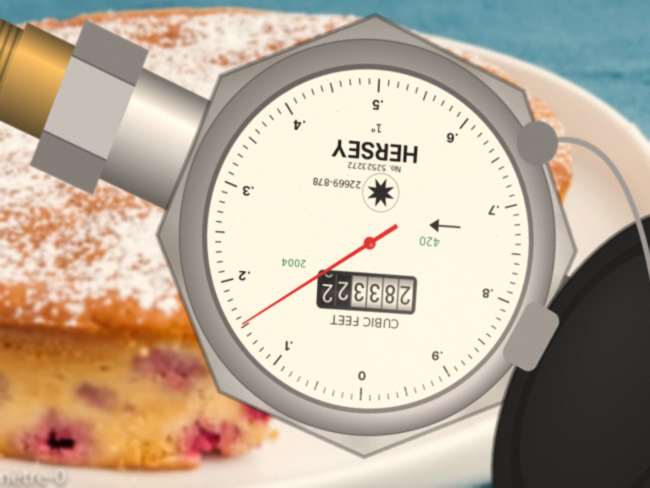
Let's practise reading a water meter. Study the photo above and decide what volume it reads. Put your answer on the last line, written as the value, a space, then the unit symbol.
283322.15 ft³
